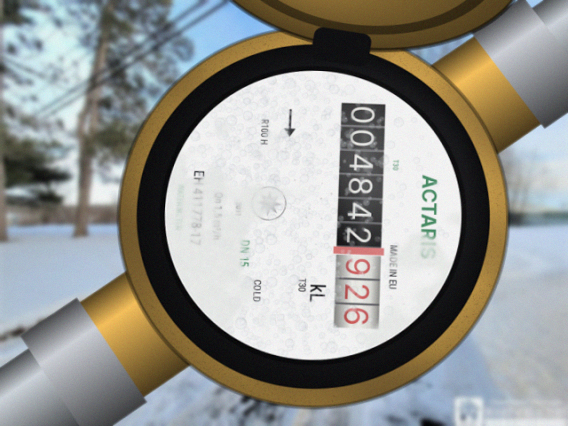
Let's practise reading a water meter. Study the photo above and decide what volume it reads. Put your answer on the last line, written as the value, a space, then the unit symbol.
4842.926 kL
